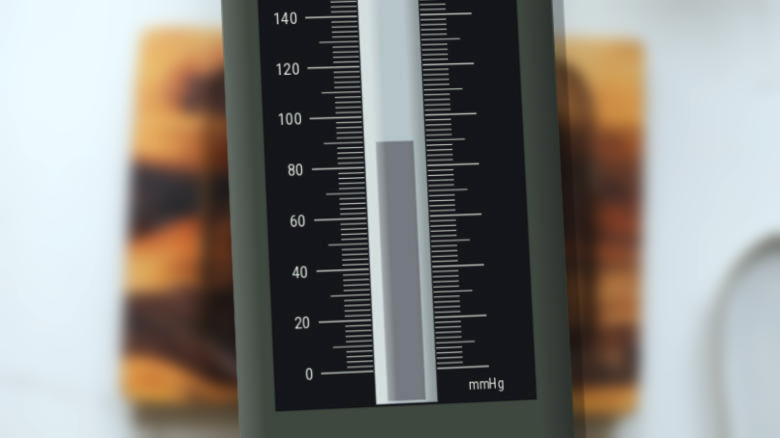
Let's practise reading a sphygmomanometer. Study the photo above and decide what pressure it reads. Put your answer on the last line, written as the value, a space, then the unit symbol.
90 mmHg
